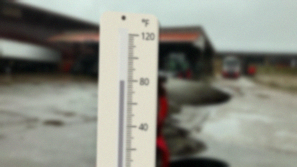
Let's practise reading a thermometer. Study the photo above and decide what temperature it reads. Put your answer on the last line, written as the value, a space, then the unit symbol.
80 °F
